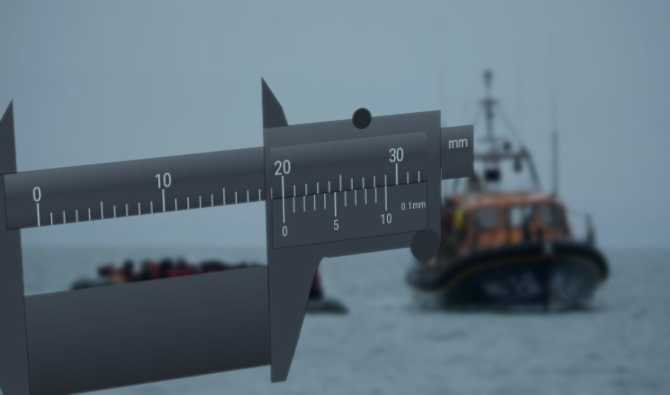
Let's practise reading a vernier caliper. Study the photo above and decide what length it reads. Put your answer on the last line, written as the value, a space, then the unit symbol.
20.0 mm
